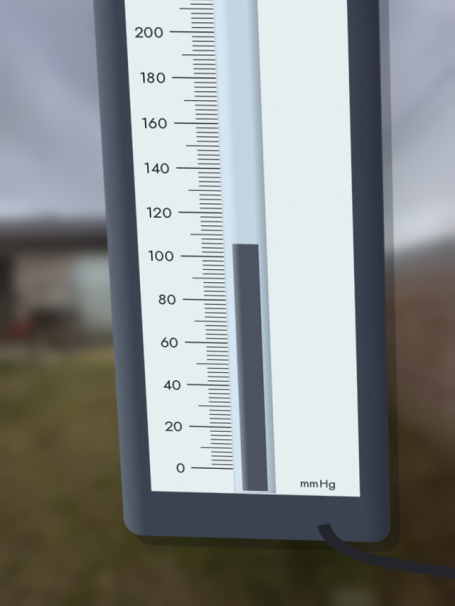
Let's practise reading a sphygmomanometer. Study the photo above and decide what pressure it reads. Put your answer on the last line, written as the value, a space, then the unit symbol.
106 mmHg
